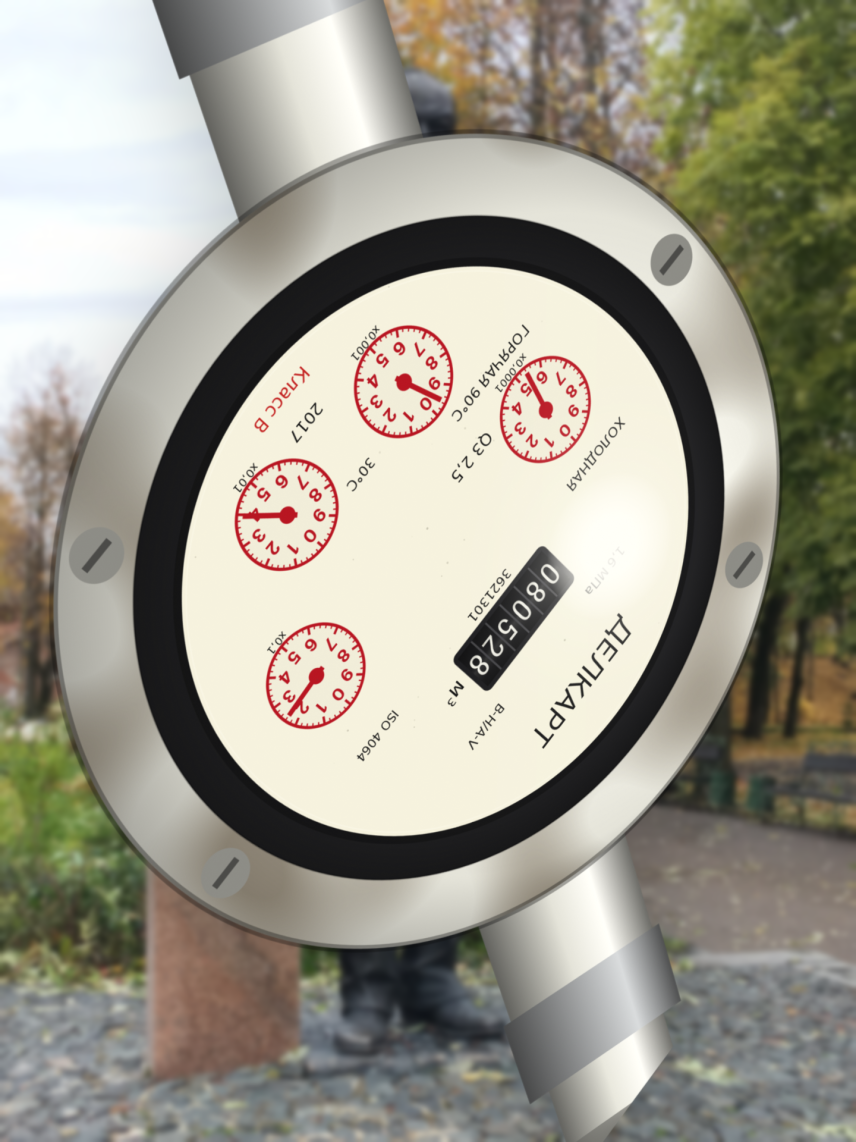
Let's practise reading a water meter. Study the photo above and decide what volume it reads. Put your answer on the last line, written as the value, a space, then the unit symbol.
80528.2395 m³
